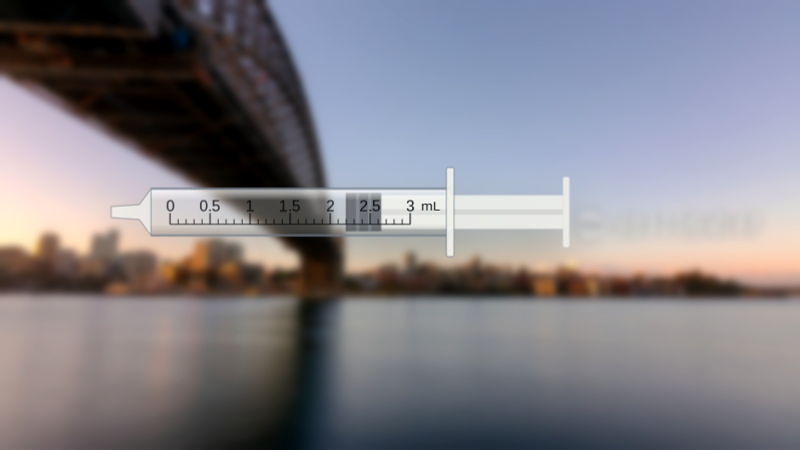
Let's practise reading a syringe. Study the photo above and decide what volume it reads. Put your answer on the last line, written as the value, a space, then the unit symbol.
2.2 mL
